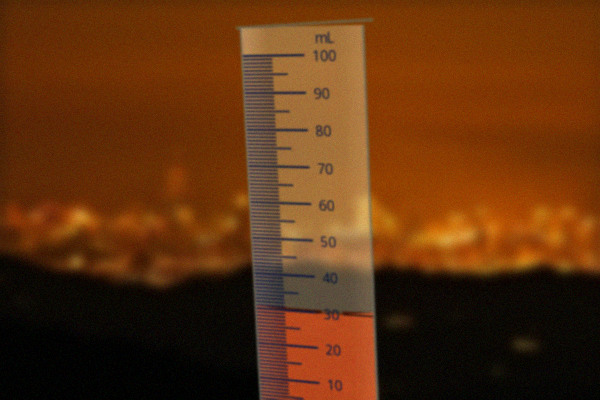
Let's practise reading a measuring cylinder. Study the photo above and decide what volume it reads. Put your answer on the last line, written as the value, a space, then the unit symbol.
30 mL
